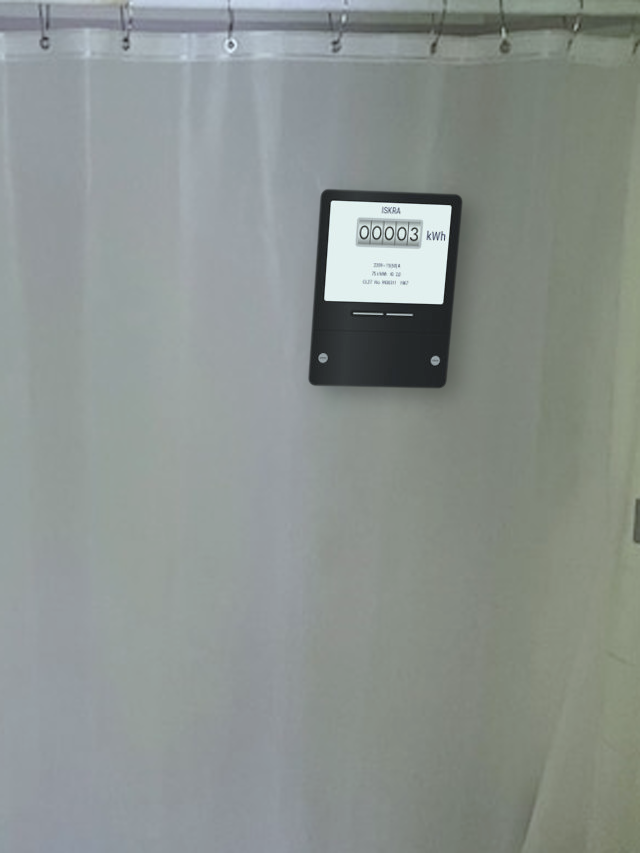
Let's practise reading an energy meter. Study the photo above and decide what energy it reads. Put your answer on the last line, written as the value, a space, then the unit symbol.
3 kWh
